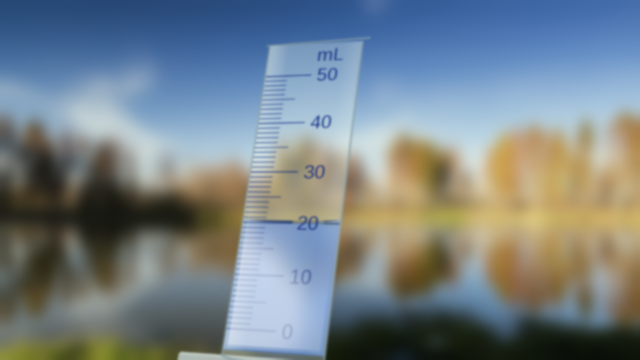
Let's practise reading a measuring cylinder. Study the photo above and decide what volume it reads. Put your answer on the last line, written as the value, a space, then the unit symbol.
20 mL
